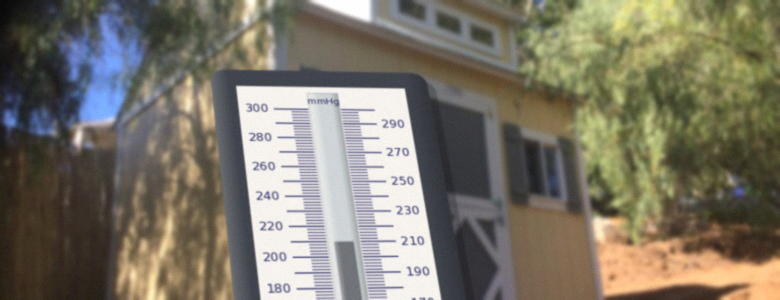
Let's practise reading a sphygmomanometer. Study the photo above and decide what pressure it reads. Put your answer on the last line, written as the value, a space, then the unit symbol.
210 mmHg
